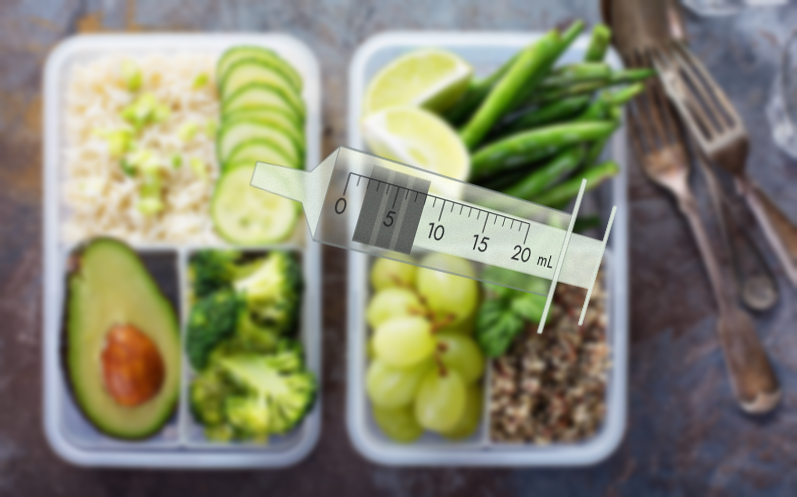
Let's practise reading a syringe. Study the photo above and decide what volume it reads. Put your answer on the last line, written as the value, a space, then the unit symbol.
2 mL
